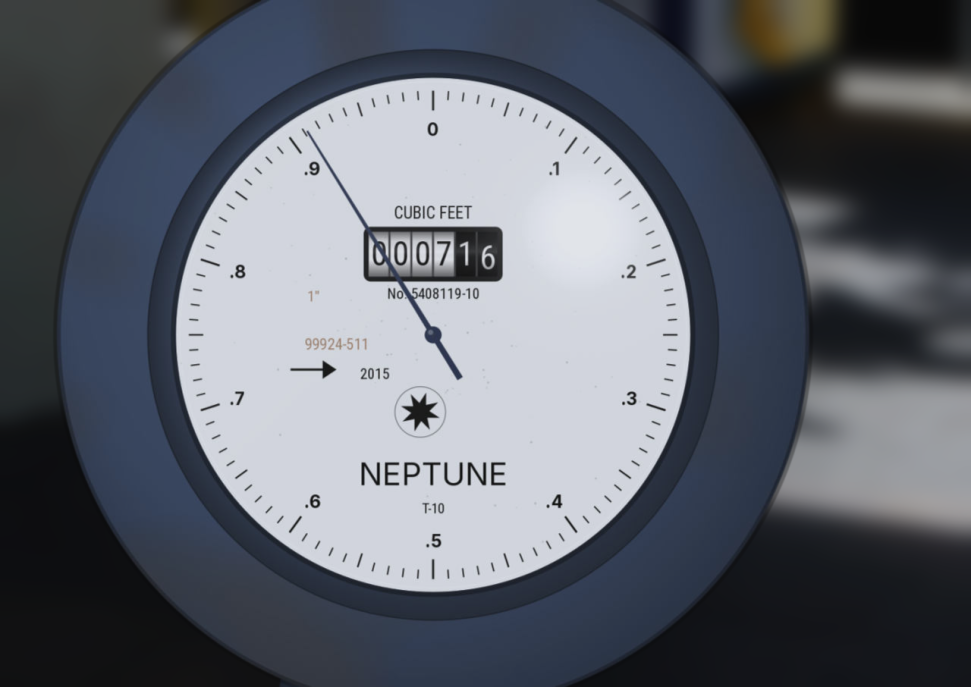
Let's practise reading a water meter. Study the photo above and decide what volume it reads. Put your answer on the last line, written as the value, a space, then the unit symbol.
715.91 ft³
